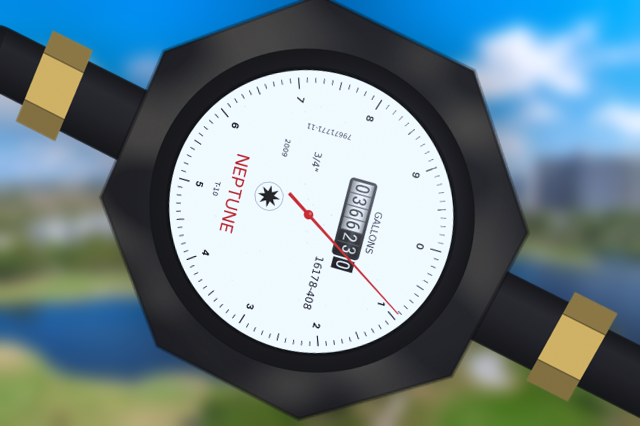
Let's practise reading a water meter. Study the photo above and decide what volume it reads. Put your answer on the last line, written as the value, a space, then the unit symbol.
366230.9 gal
